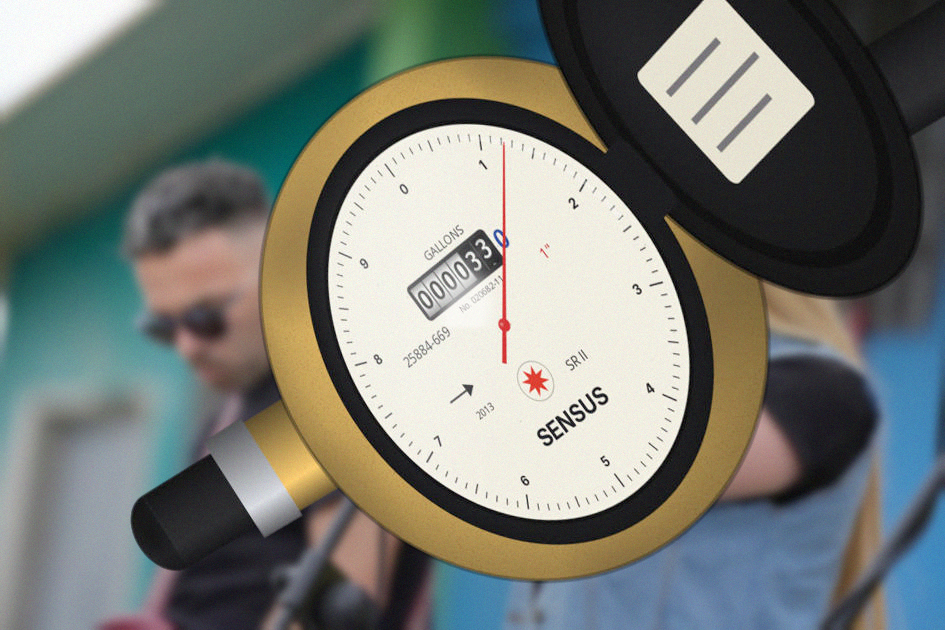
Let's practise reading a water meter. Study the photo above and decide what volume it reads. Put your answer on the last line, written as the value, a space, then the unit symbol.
331.2 gal
